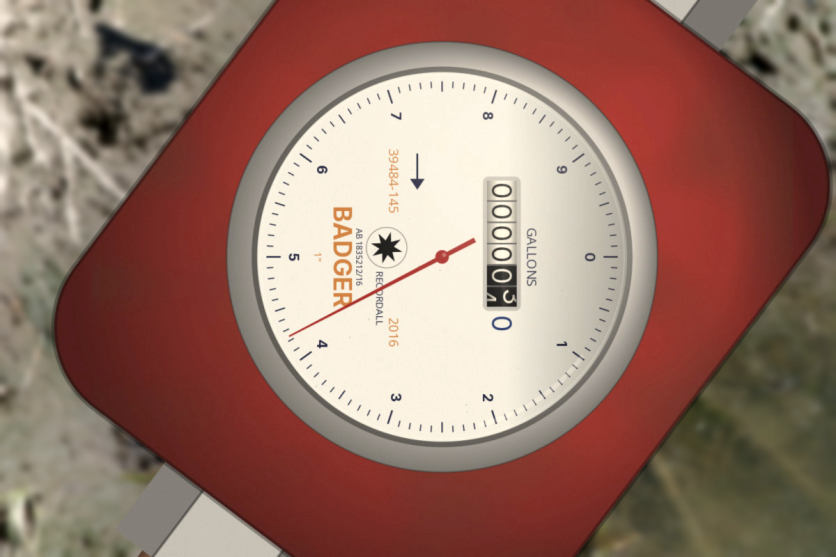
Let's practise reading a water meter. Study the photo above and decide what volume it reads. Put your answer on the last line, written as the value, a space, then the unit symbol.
34.2 gal
